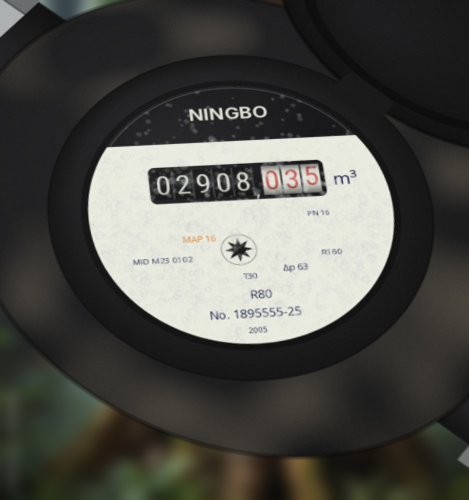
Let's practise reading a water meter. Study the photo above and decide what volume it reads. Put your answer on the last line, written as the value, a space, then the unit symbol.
2908.035 m³
